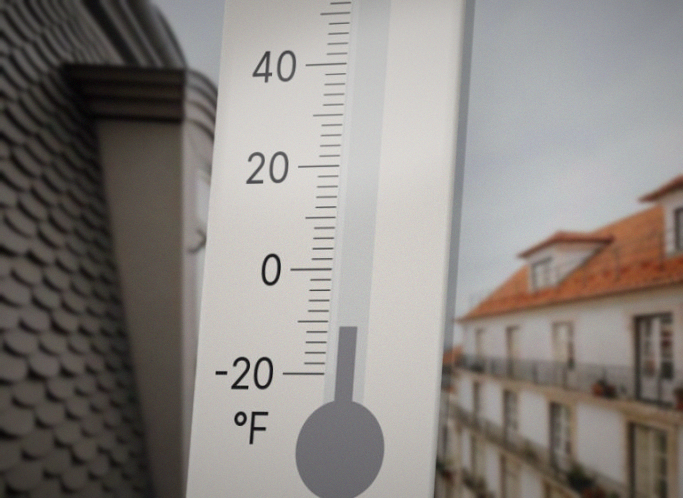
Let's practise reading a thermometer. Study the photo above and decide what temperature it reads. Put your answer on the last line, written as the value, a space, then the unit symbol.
-11 °F
